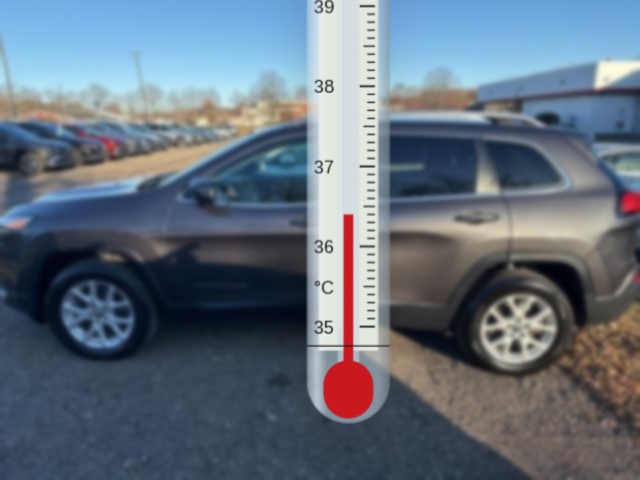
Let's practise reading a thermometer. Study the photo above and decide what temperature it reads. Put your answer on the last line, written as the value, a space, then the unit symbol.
36.4 °C
